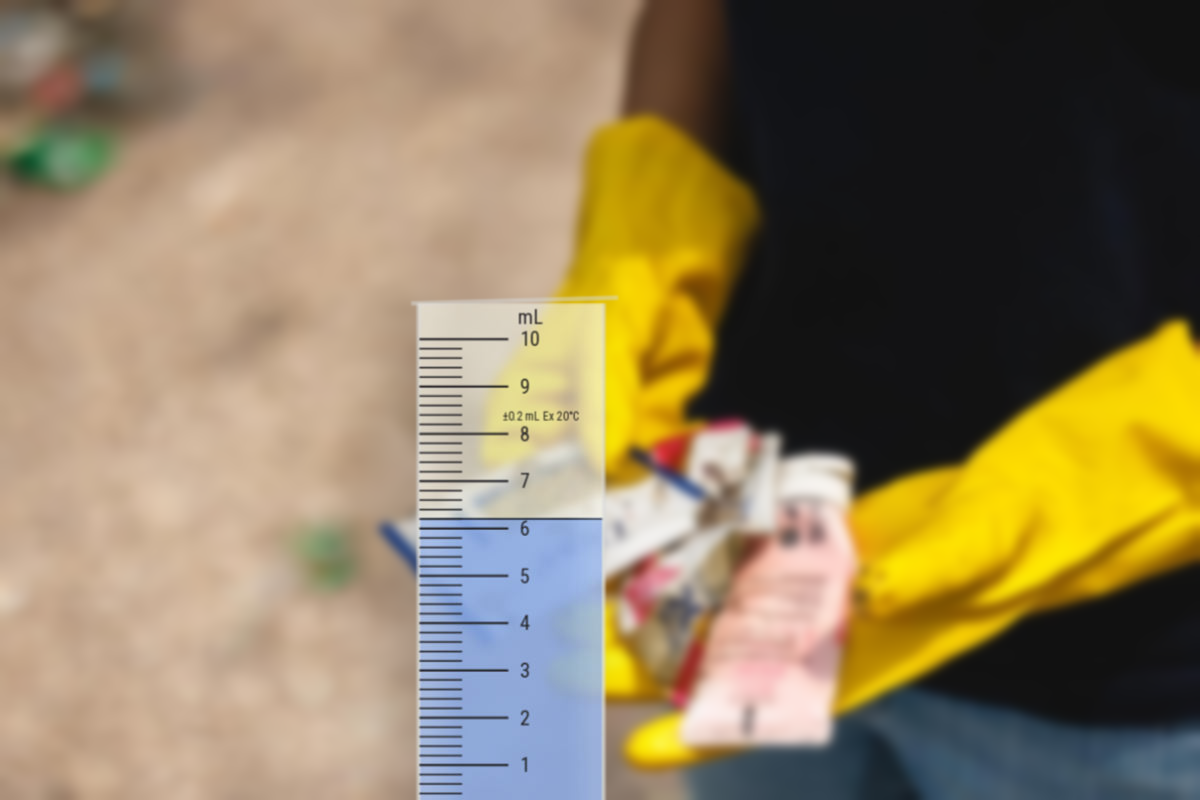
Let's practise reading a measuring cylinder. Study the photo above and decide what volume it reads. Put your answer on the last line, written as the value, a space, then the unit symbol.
6.2 mL
